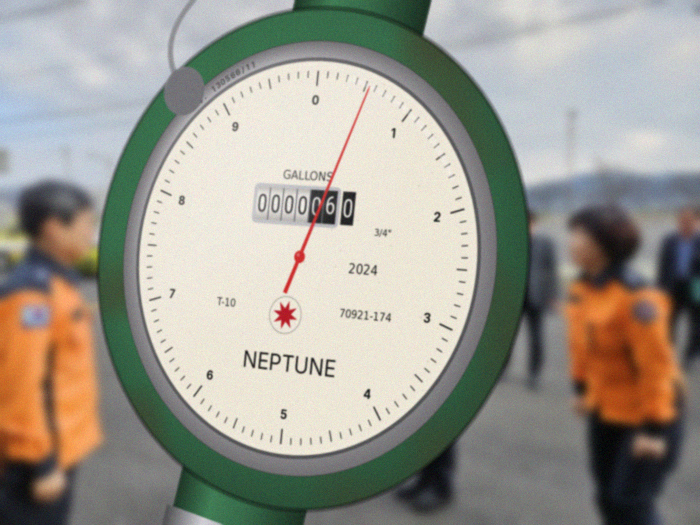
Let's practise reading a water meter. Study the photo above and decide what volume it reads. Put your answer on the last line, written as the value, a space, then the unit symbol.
60.5 gal
